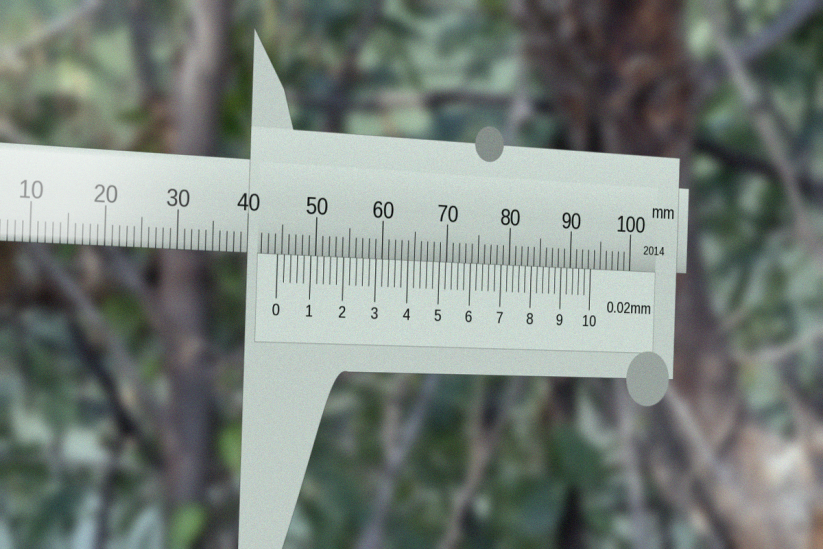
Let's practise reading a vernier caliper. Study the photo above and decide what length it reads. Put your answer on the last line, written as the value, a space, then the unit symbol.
44.4 mm
